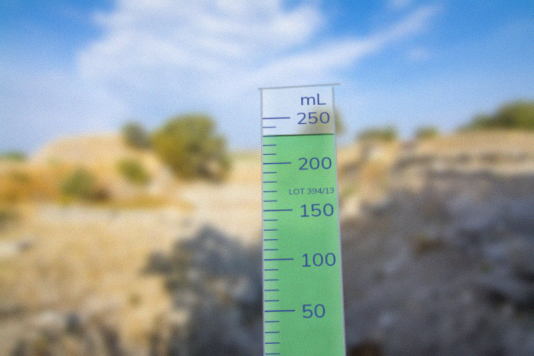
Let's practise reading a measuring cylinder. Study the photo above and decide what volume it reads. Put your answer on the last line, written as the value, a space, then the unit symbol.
230 mL
